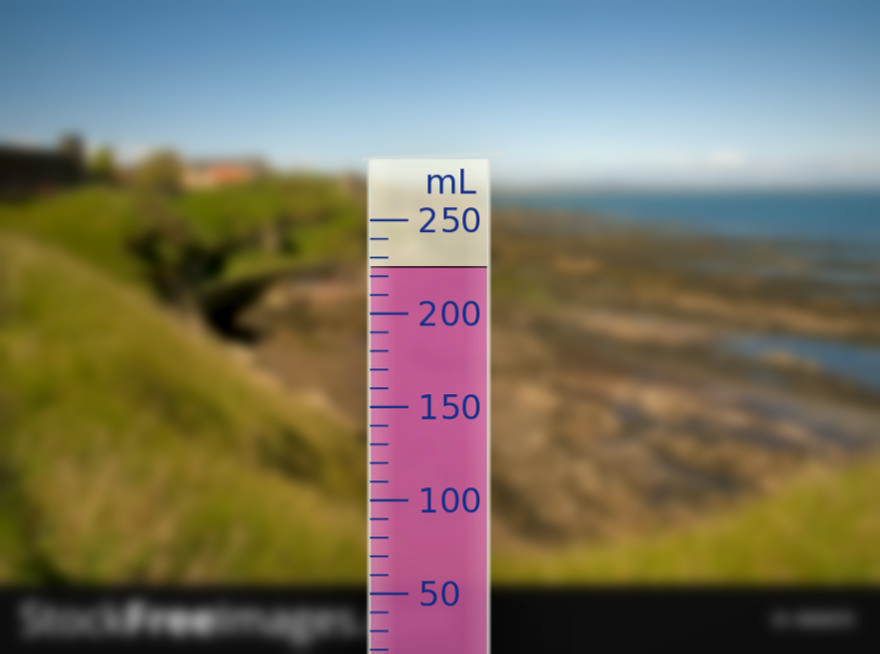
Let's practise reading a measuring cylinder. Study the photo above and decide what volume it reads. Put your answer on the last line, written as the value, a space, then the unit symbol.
225 mL
